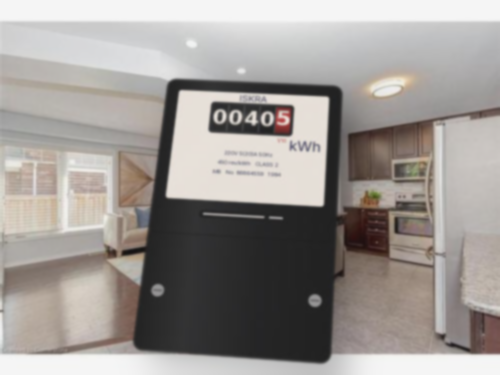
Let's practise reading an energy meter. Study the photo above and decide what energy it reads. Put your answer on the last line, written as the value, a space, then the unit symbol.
40.5 kWh
